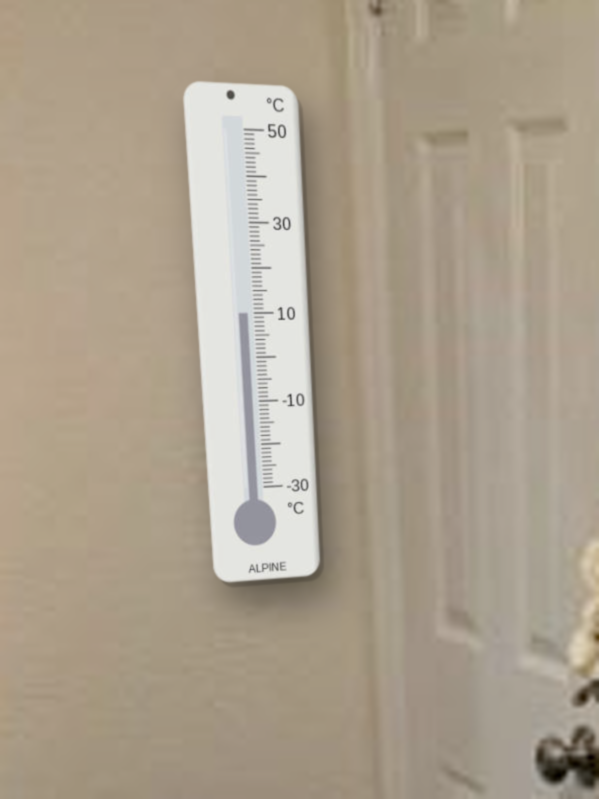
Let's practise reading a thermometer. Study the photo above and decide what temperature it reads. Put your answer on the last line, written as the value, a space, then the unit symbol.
10 °C
